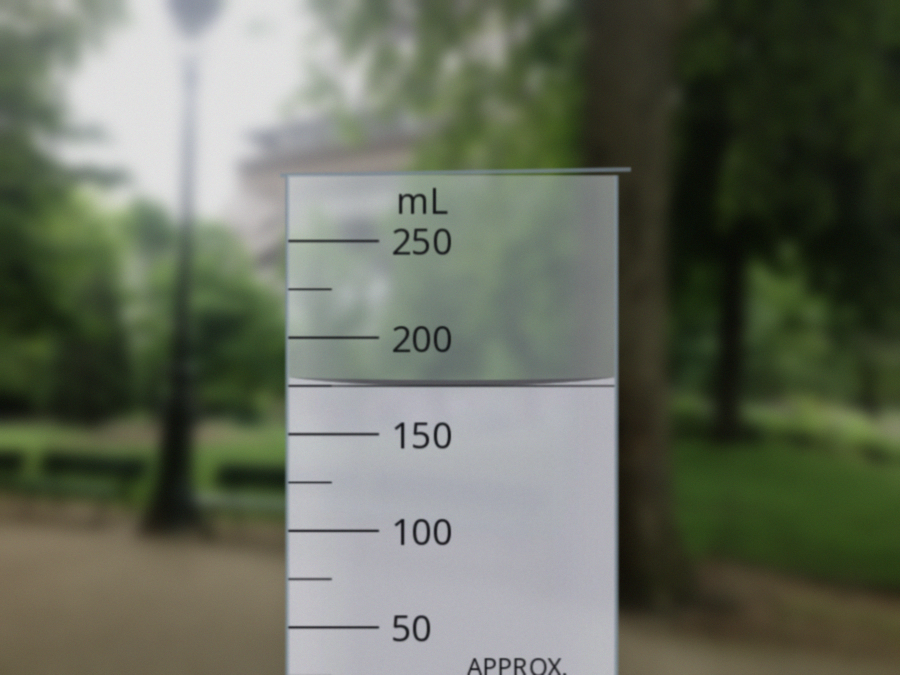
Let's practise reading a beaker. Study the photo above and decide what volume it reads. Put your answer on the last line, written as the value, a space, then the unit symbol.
175 mL
